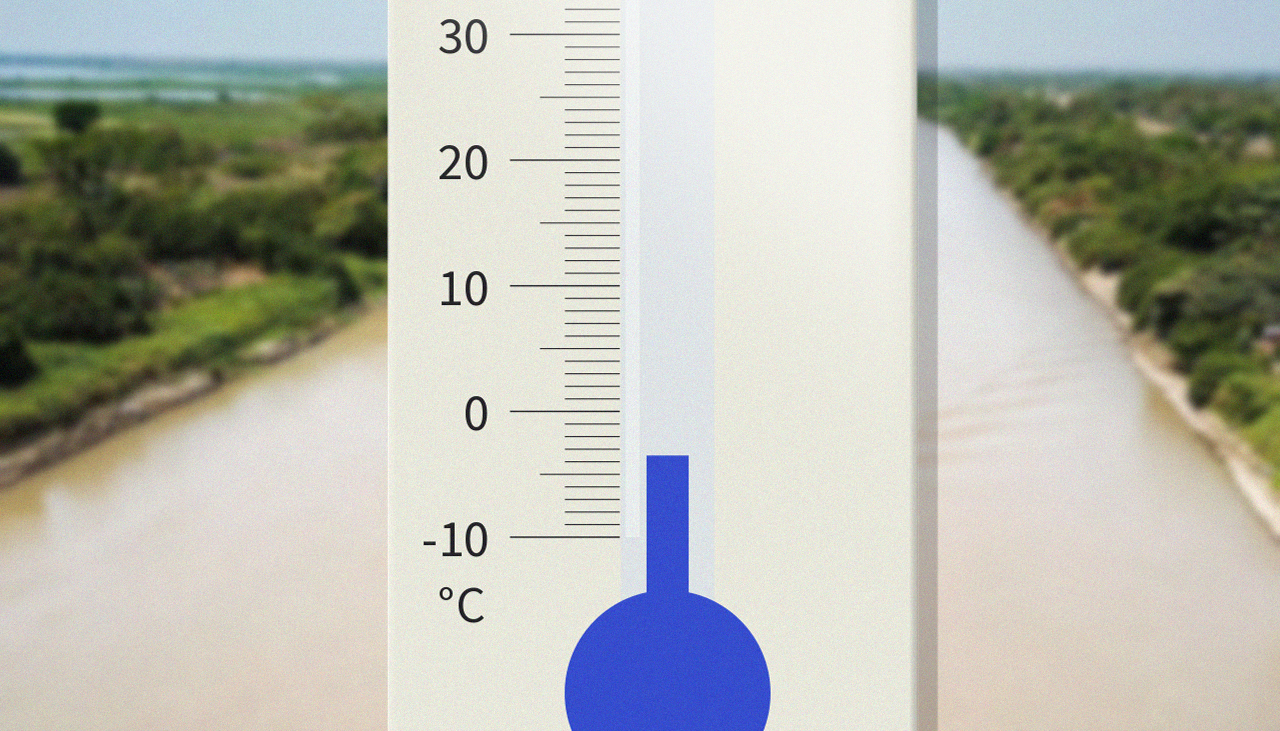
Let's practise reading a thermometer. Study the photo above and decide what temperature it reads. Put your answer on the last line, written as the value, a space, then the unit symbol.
-3.5 °C
